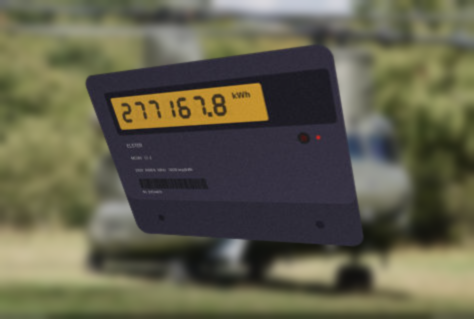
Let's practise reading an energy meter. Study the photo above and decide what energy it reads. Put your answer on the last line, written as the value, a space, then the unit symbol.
277167.8 kWh
